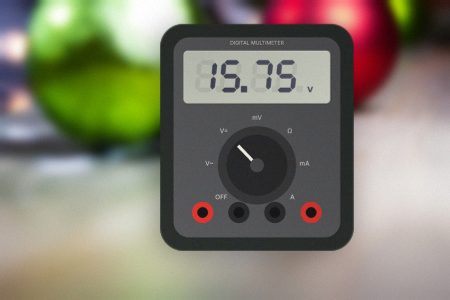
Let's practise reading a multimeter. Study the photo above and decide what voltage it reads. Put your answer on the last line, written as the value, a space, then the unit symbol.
15.75 V
